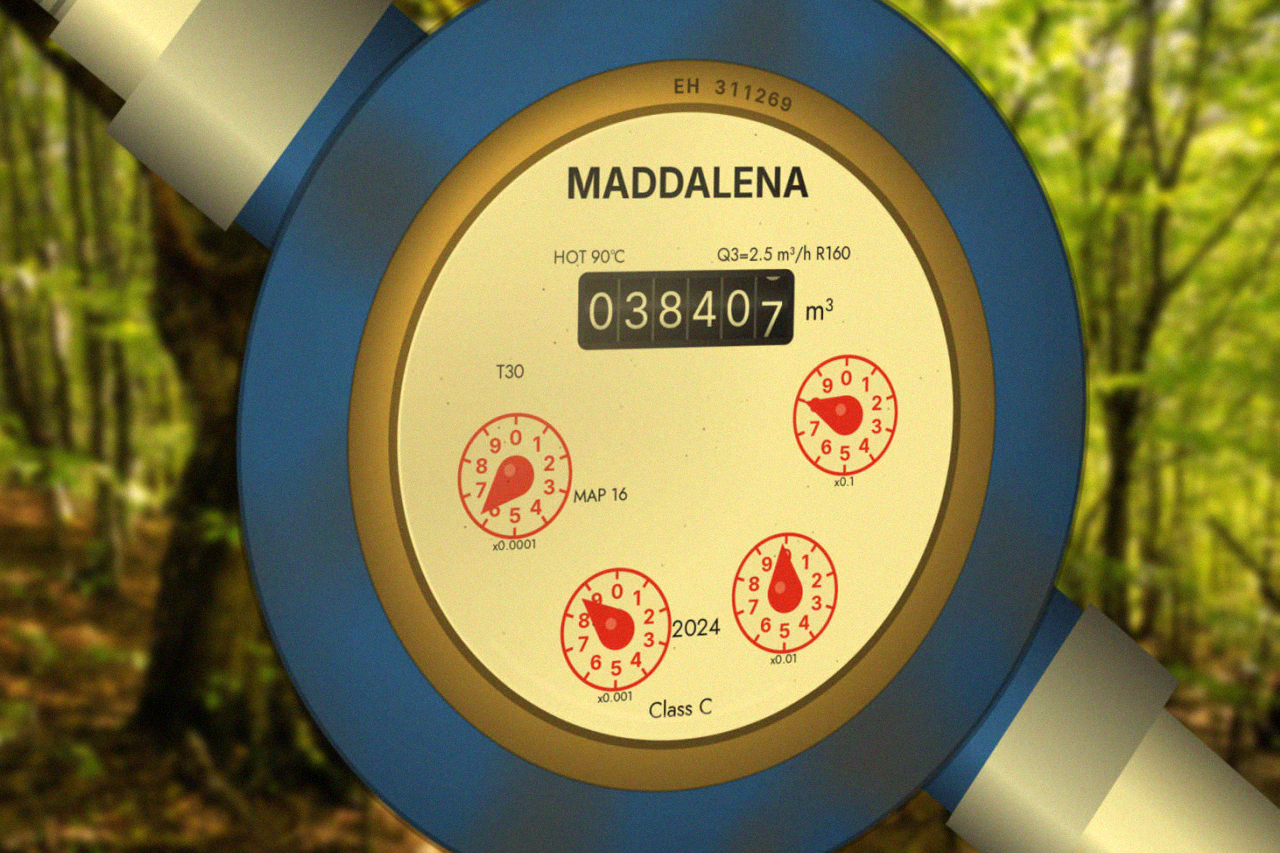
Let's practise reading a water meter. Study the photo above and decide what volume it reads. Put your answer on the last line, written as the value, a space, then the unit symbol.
38406.7986 m³
